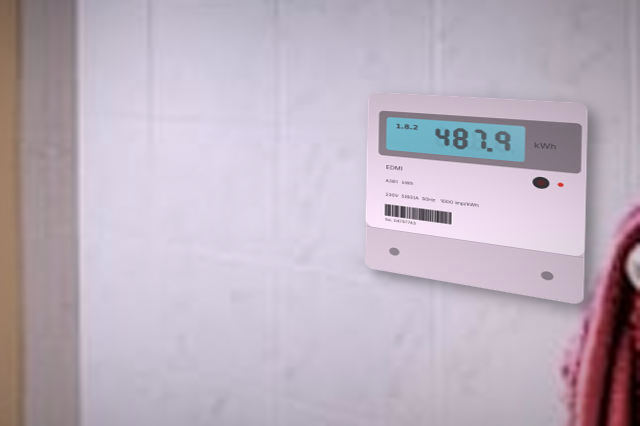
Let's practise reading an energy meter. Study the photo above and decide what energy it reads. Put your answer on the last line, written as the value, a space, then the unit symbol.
487.9 kWh
